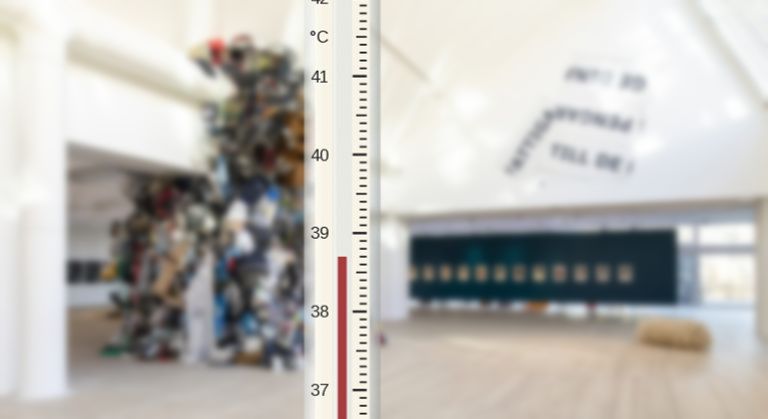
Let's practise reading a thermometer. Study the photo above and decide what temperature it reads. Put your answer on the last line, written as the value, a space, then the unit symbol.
38.7 °C
